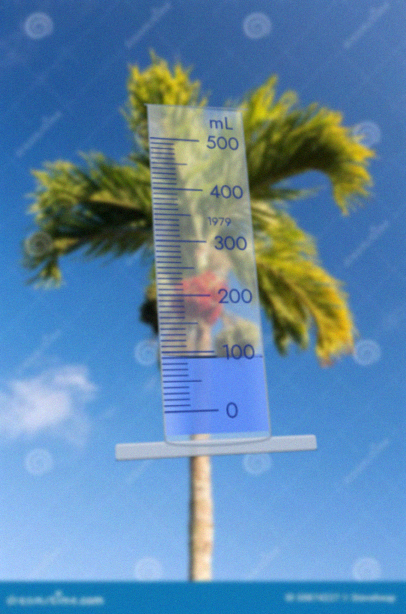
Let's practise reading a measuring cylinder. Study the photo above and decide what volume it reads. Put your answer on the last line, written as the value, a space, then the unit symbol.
90 mL
